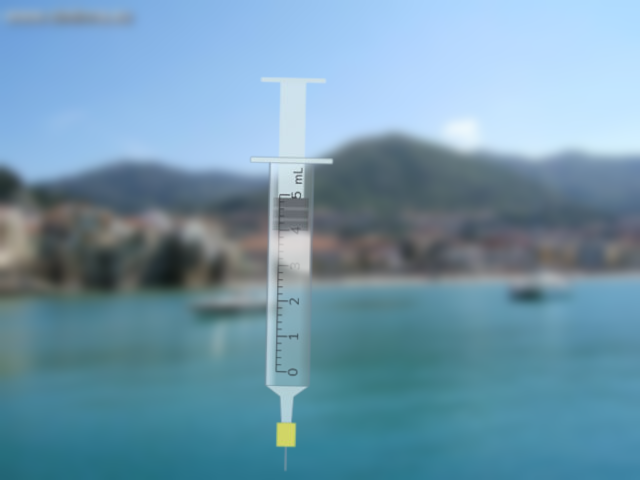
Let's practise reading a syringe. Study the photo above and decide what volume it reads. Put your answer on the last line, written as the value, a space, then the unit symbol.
4 mL
